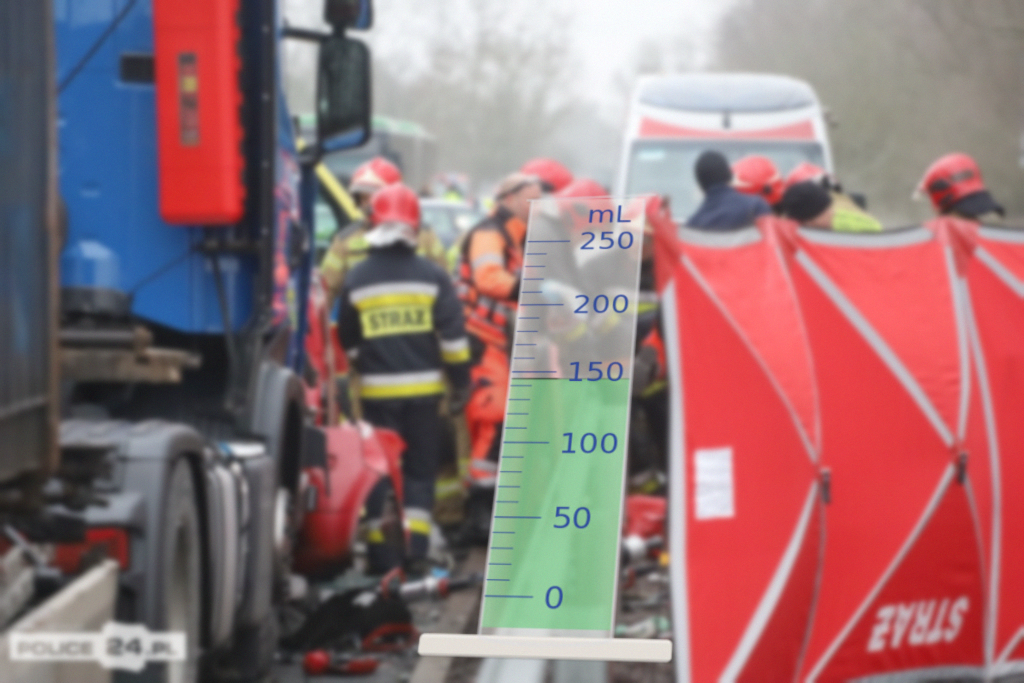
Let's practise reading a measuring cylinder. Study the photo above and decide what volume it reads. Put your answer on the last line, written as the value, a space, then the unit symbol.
145 mL
